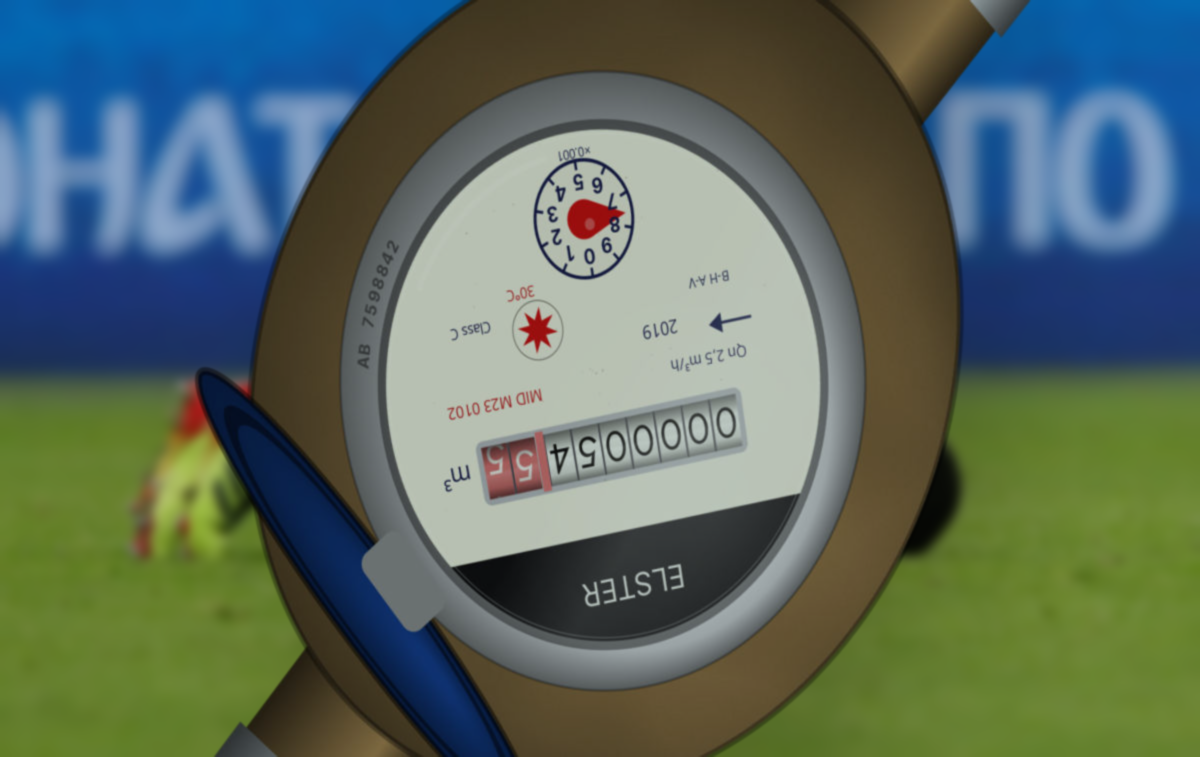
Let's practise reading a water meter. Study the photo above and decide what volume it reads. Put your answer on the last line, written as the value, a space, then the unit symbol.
54.547 m³
